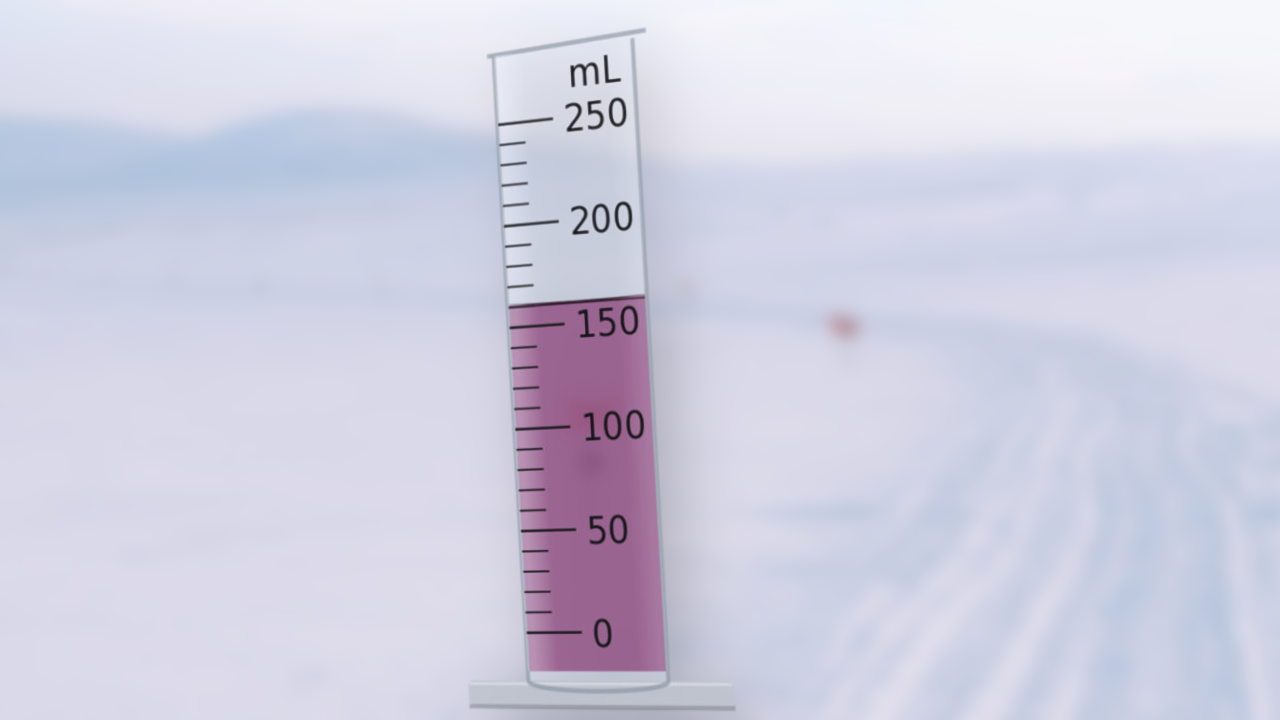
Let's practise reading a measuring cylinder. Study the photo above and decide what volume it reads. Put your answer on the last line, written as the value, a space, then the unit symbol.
160 mL
